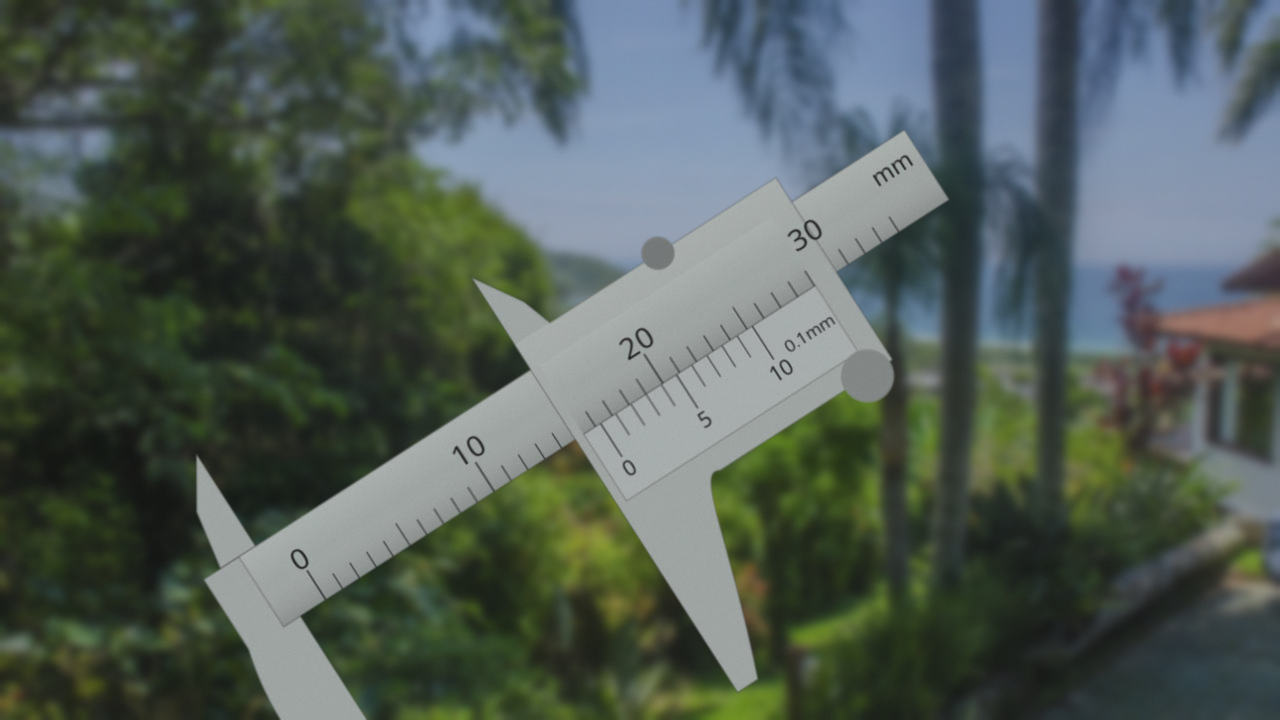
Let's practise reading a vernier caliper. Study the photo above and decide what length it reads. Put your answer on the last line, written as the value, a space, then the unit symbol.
16.3 mm
